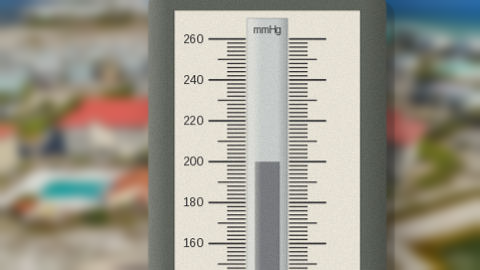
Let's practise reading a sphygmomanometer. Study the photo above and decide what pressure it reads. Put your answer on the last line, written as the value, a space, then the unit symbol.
200 mmHg
